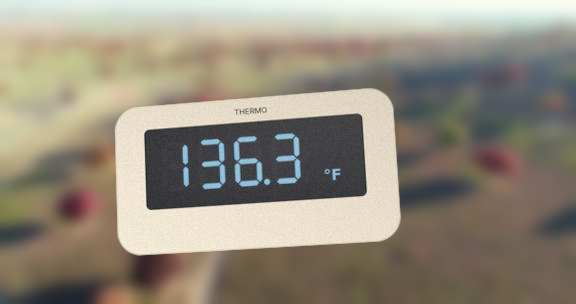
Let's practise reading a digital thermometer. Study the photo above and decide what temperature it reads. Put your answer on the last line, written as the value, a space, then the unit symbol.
136.3 °F
